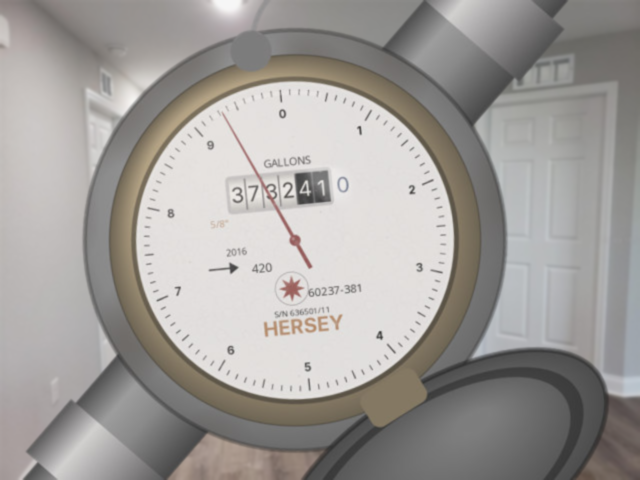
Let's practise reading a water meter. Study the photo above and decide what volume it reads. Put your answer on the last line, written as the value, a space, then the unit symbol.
3732409.3 gal
